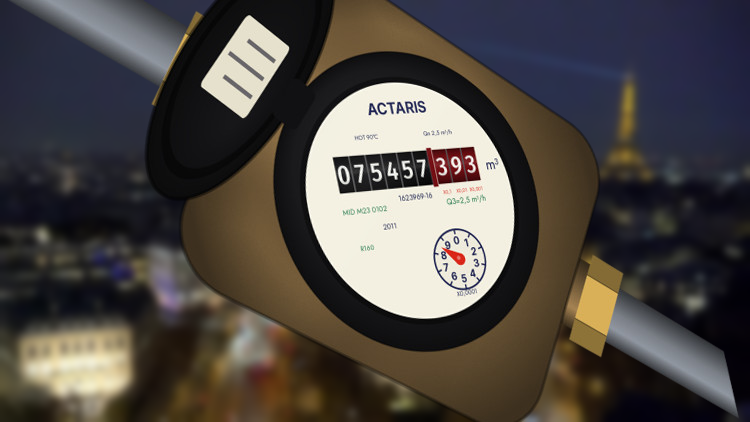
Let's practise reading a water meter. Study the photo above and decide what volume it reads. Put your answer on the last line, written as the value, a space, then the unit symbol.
75457.3938 m³
